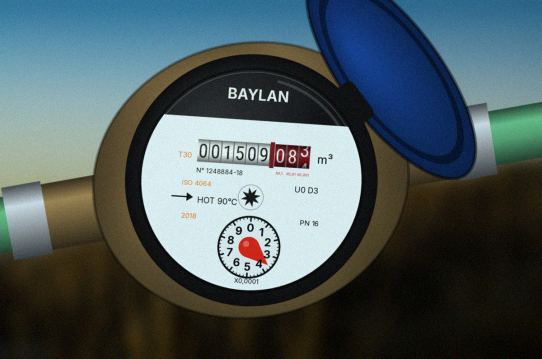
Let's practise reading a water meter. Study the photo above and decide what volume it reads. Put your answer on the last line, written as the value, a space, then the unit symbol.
1509.0833 m³
